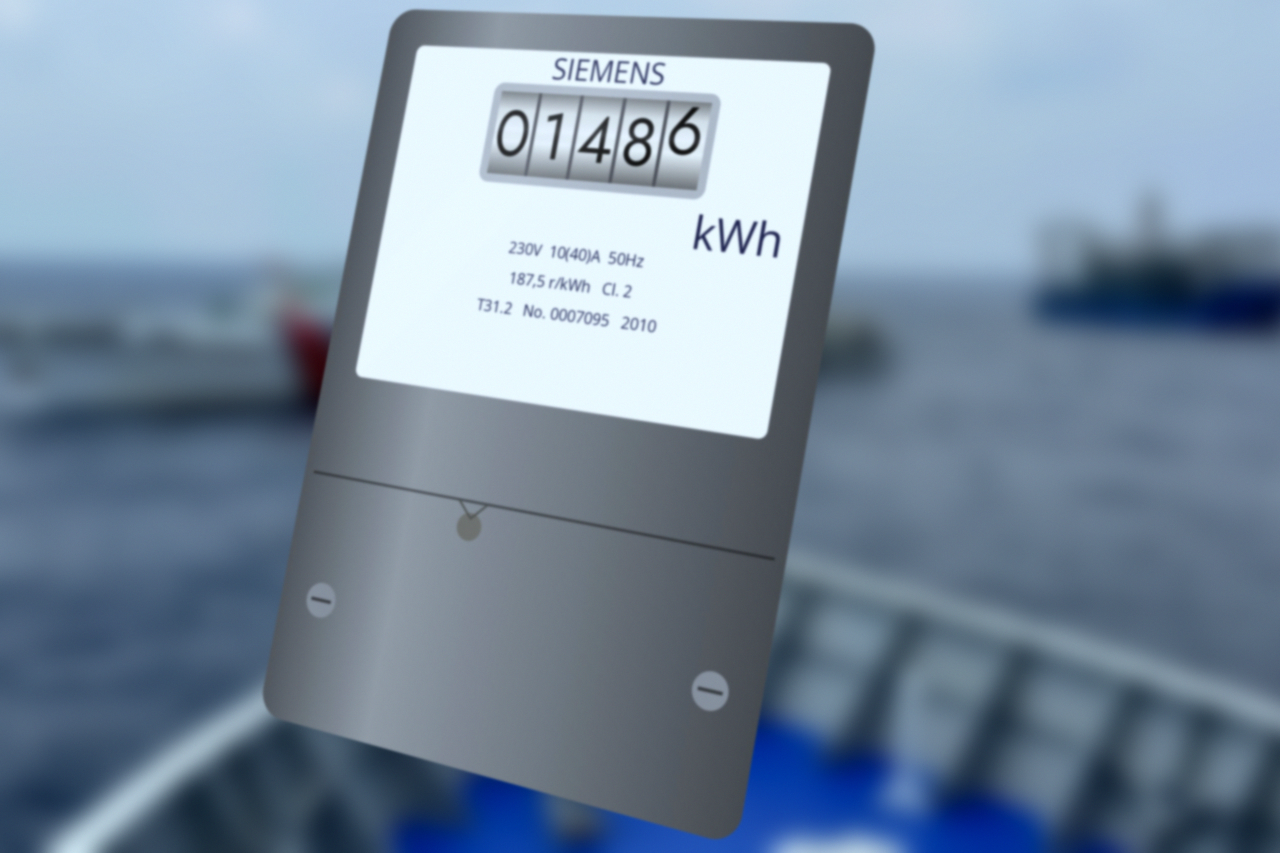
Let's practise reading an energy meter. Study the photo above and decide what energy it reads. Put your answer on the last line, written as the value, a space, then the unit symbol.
1486 kWh
